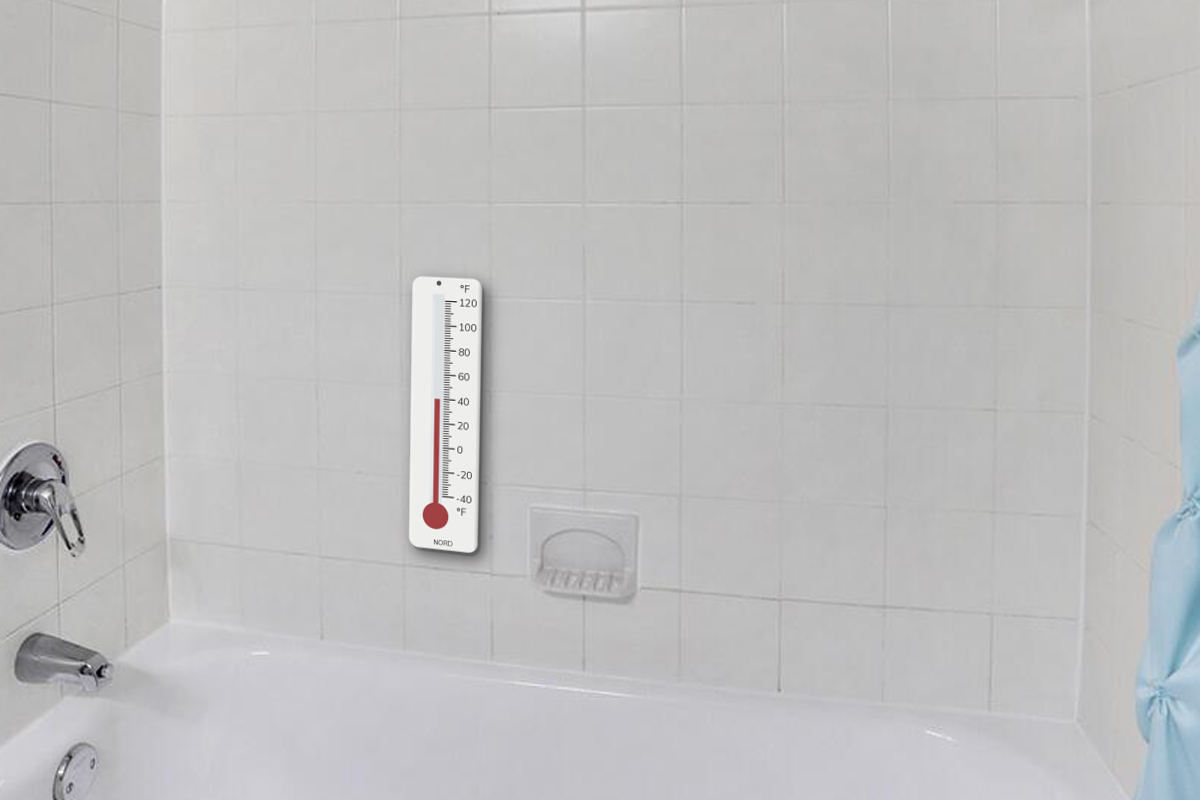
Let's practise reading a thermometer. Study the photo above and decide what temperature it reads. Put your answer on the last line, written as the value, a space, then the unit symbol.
40 °F
